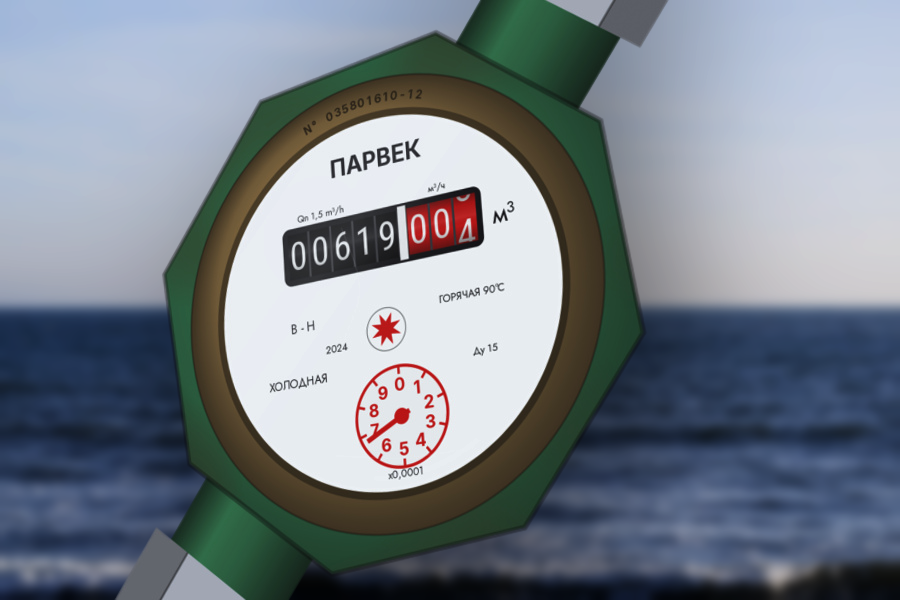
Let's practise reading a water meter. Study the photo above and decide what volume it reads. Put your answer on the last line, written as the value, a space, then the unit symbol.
619.0036 m³
